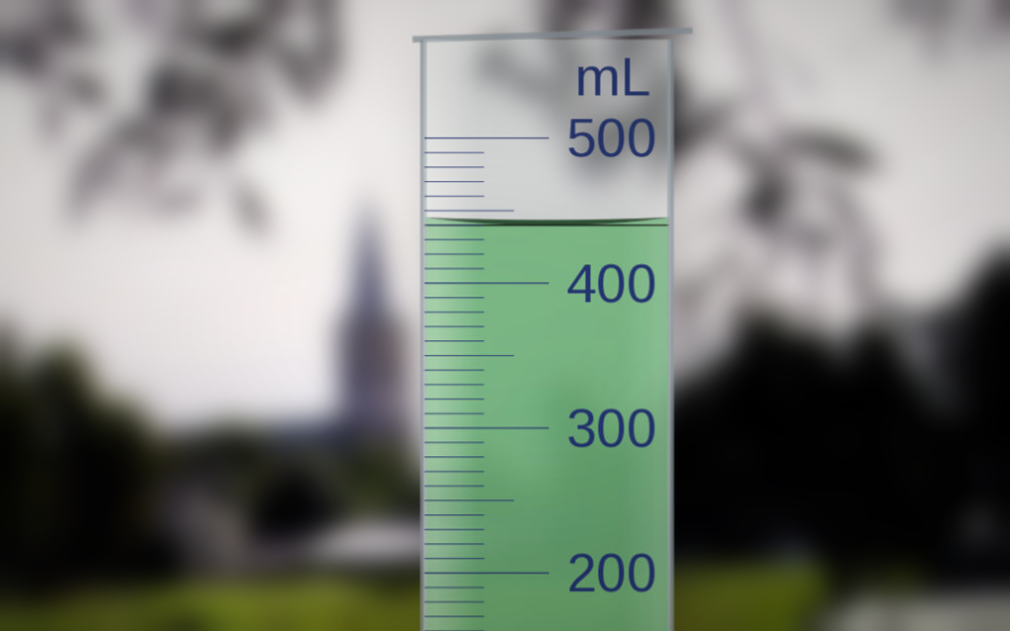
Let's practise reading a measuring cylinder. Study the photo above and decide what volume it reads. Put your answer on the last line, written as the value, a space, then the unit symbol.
440 mL
